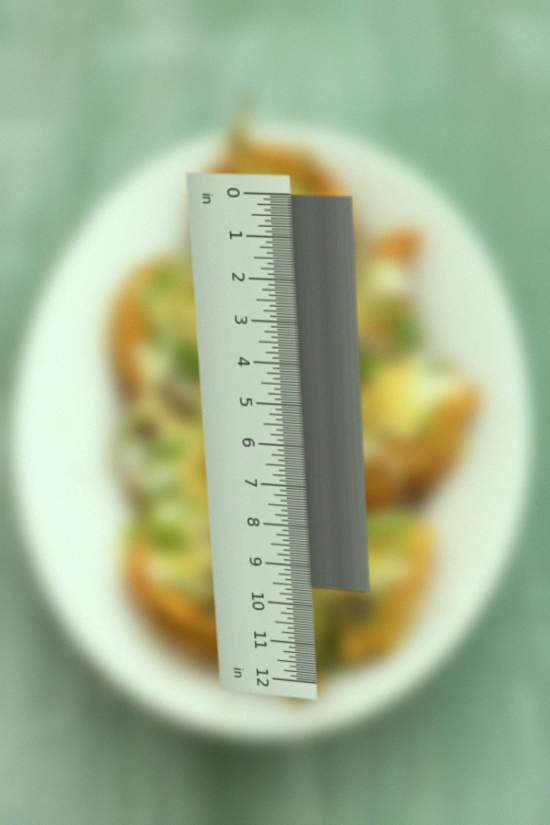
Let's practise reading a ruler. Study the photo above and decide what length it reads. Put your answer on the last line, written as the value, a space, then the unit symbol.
9.5 in
